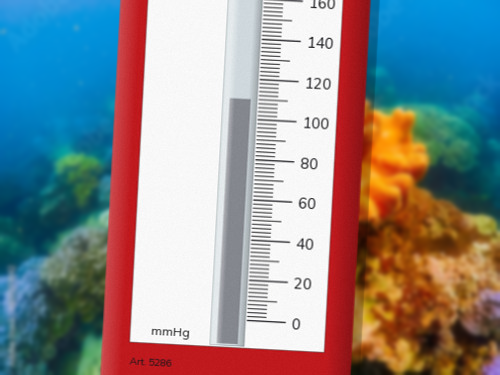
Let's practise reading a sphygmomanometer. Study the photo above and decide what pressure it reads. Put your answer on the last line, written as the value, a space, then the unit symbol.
110 mmHg
